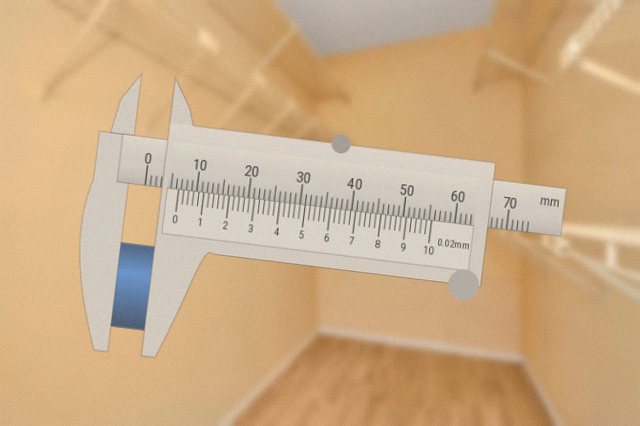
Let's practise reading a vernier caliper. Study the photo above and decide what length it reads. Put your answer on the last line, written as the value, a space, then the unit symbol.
6.5 mm
